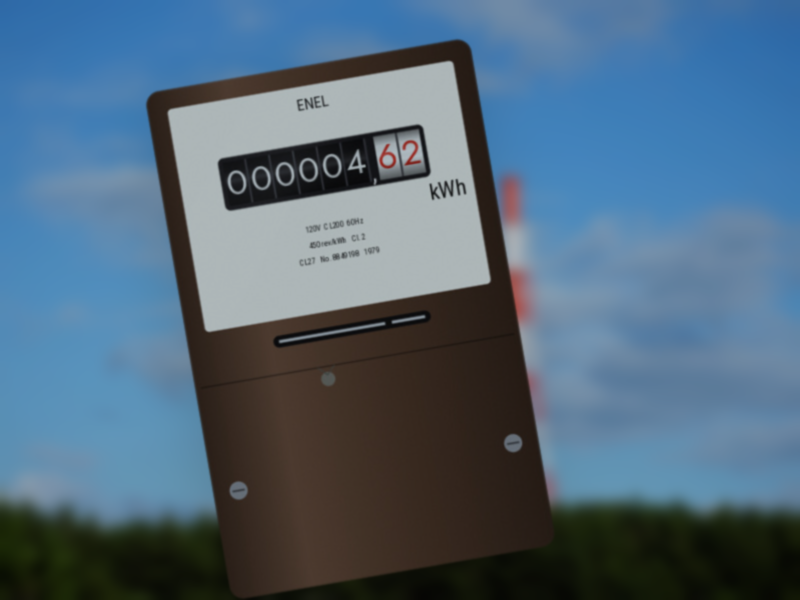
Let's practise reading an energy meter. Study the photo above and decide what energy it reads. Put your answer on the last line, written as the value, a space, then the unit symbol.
4.62 kWh
